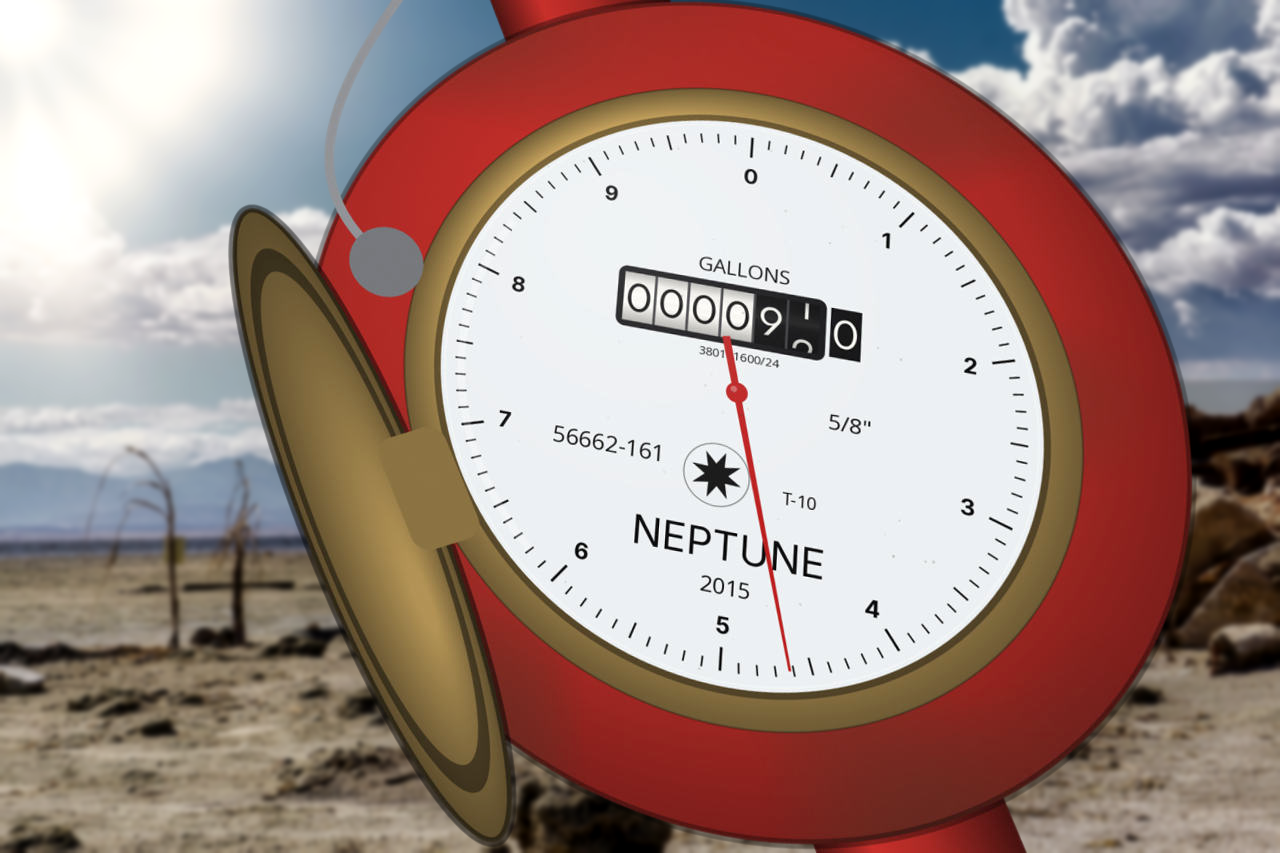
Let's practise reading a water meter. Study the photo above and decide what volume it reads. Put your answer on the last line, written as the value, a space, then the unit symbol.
914.6 gal
